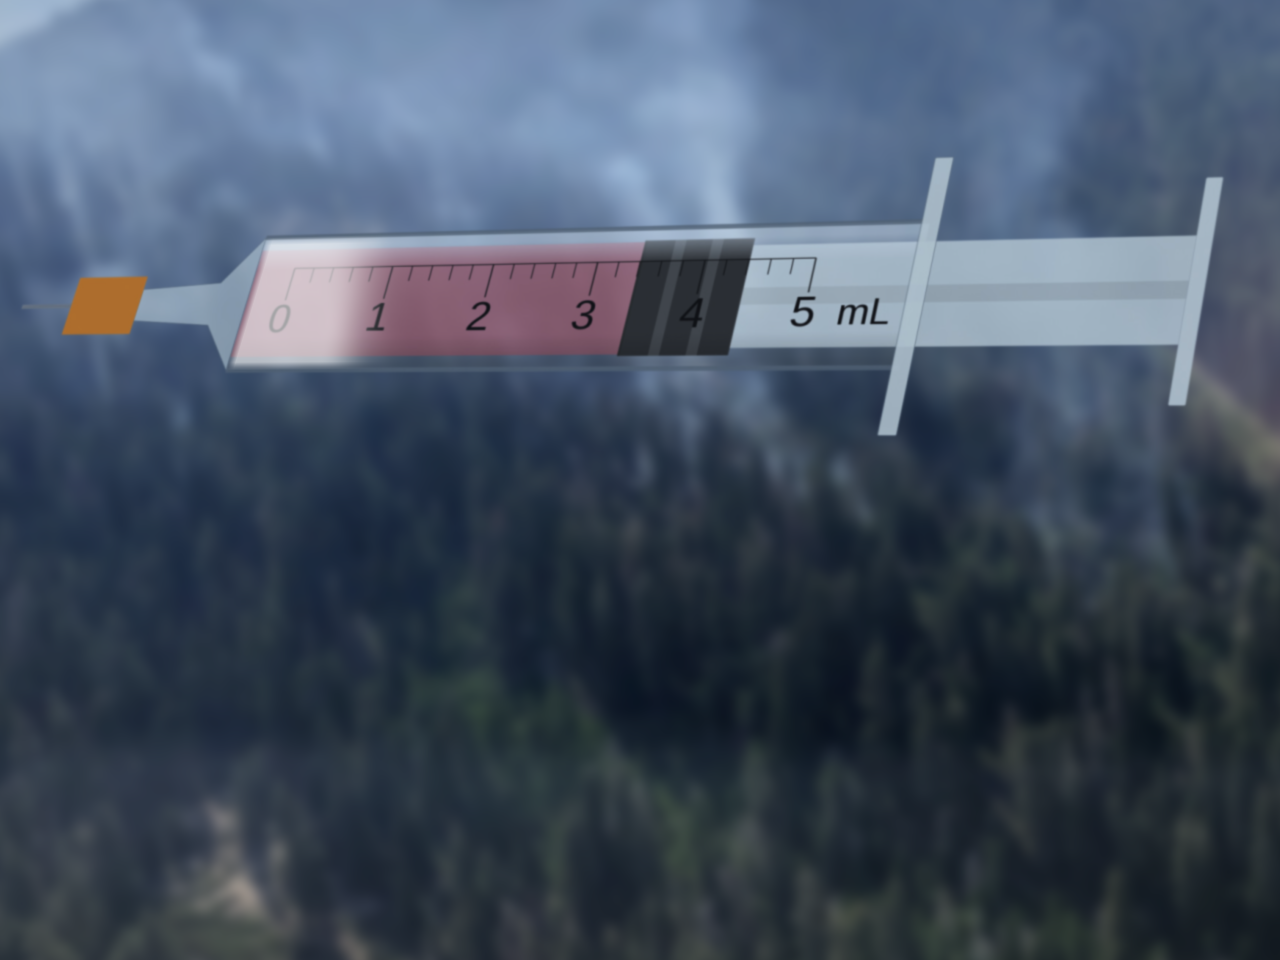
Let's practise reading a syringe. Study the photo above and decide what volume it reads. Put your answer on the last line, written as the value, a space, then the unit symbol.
3.4 mL
